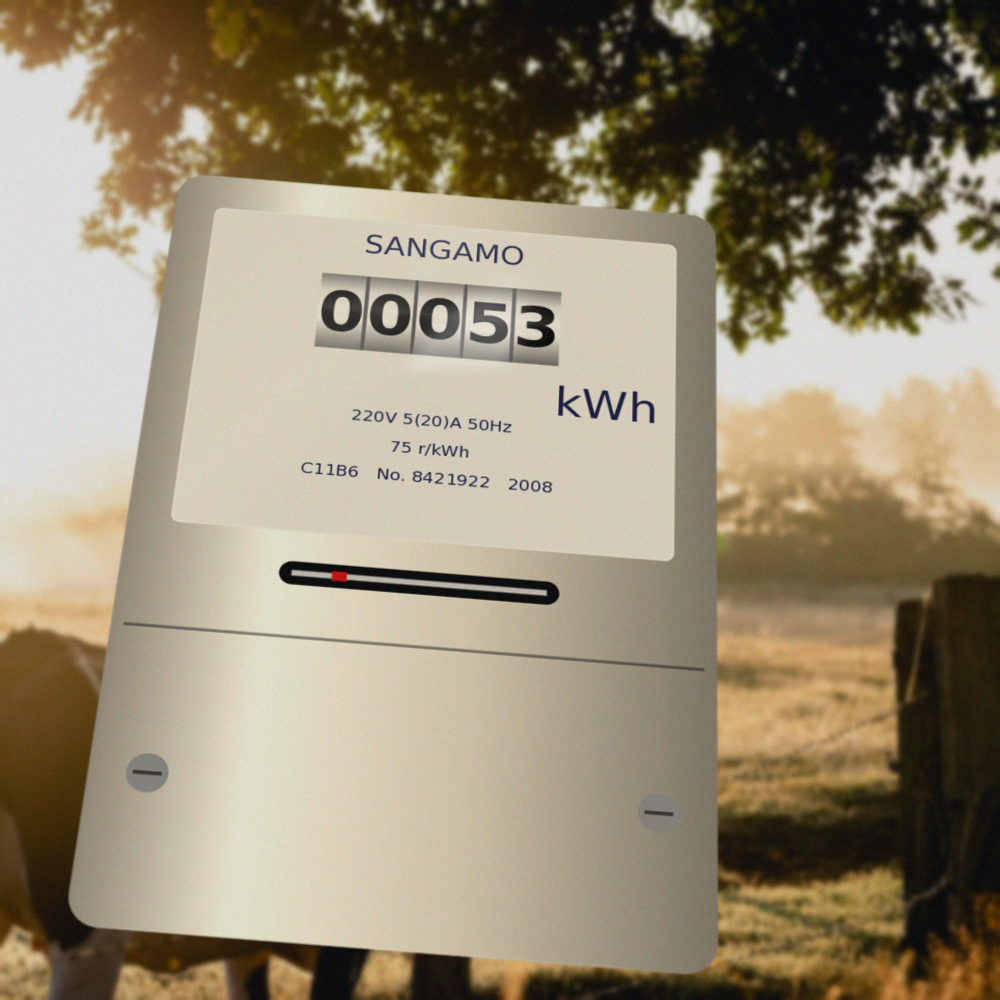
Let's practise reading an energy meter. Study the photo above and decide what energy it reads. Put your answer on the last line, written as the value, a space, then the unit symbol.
53 kWh
